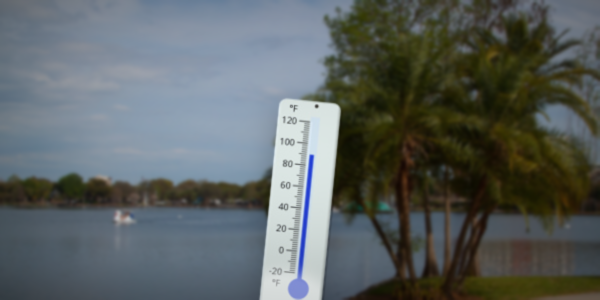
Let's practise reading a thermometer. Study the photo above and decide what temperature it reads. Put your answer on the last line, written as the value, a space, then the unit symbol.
90 °F
